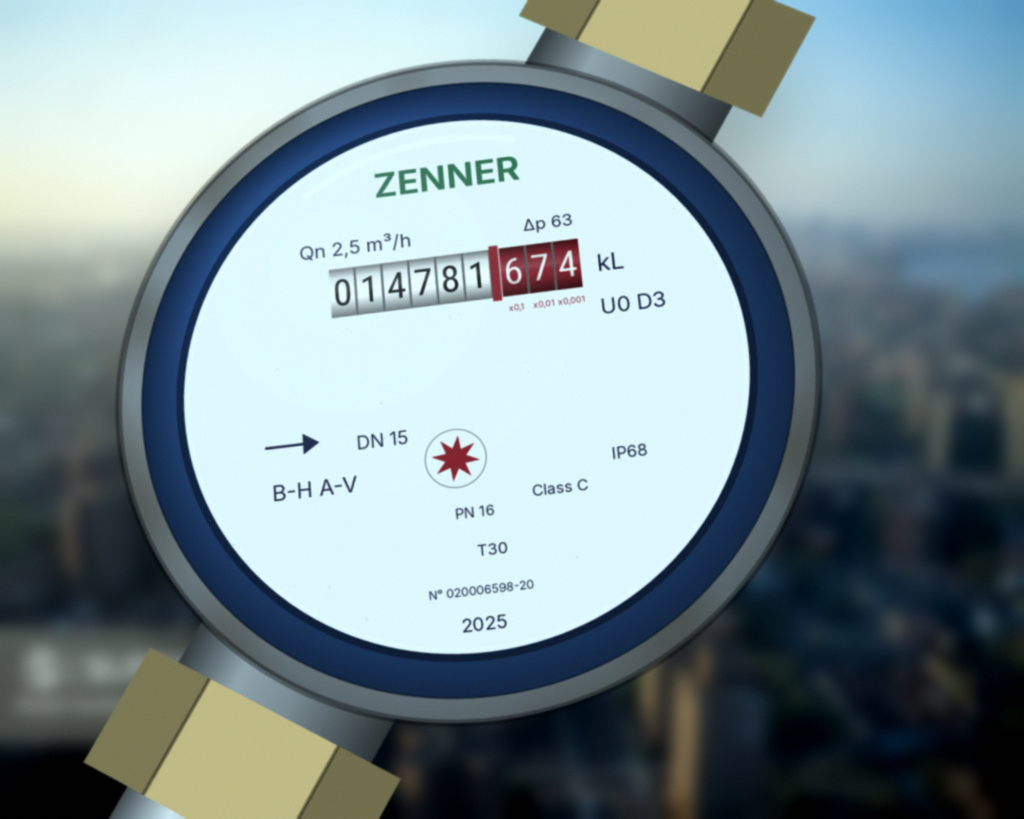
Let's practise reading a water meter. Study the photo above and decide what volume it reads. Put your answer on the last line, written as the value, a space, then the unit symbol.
14781.674 kL
